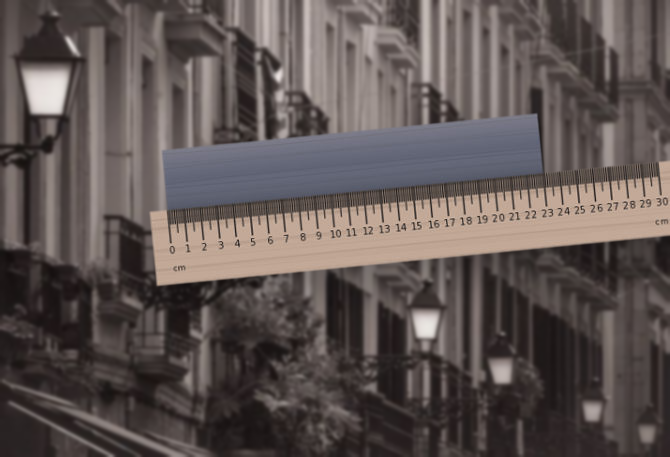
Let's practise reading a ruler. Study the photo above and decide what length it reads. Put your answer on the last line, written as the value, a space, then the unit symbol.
23 cm
